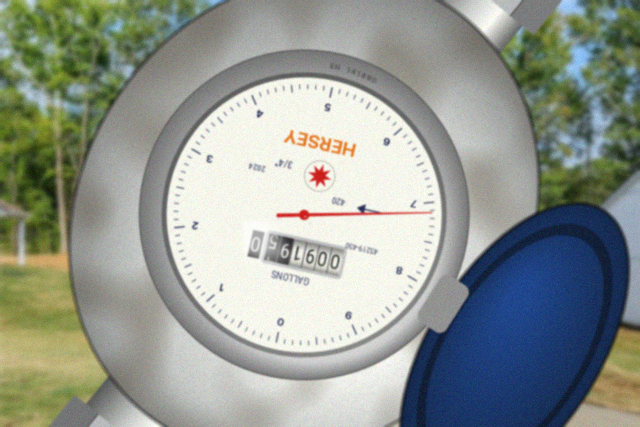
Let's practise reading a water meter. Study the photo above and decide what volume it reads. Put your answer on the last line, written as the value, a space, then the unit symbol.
91947.1 gal
